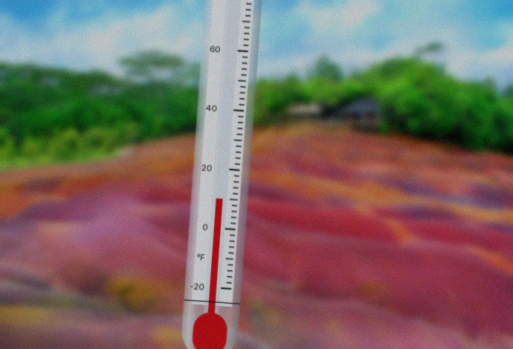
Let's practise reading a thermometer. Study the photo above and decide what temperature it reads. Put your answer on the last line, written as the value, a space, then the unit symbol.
10 °F
